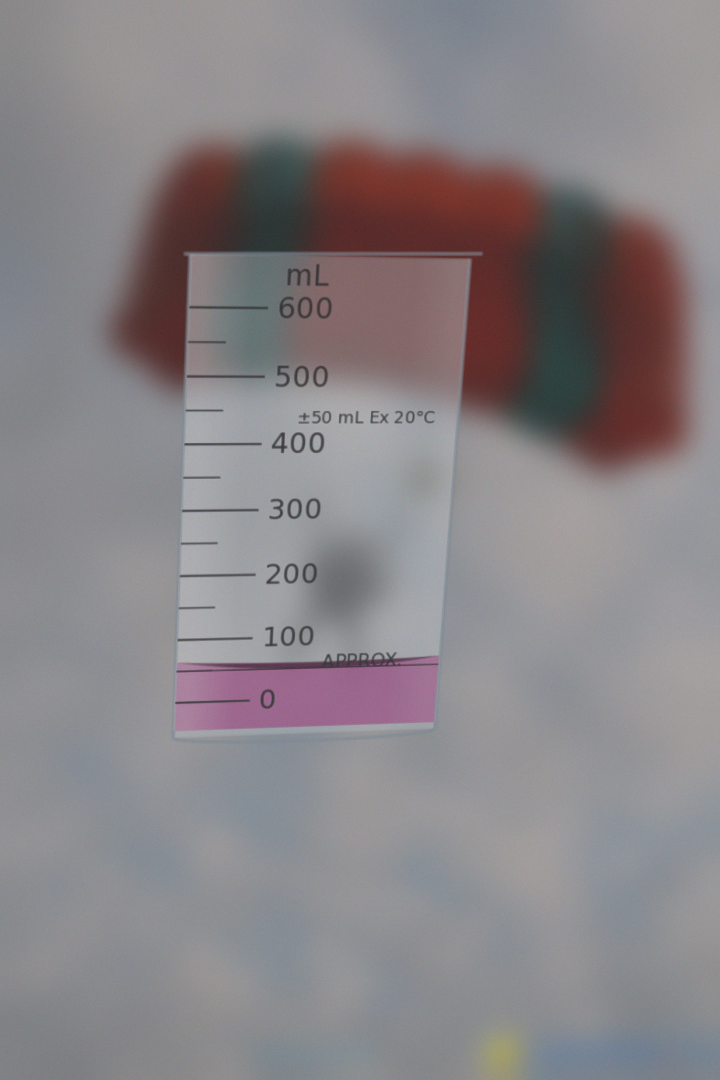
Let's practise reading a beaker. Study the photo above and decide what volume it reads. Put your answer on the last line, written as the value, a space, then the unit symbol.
50 mL
